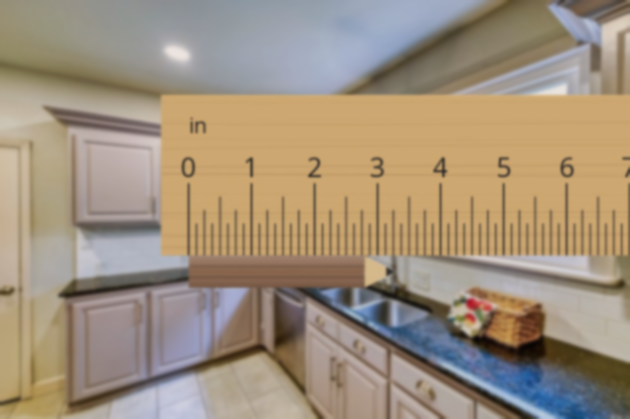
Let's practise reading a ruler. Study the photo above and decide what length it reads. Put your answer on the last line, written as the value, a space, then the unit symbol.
3.25 in
